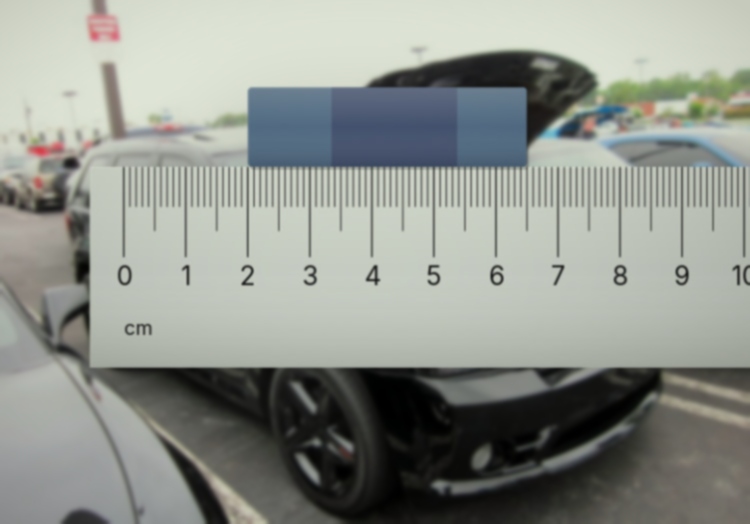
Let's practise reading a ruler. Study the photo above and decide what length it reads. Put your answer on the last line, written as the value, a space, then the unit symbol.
4.5 cm
